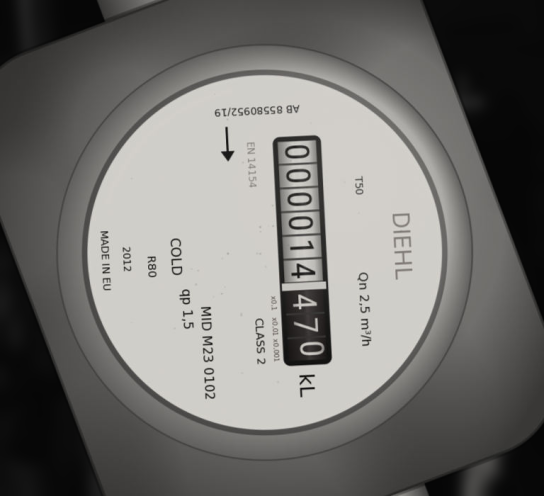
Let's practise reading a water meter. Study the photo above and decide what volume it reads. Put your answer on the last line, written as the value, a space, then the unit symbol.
14.470 kL
